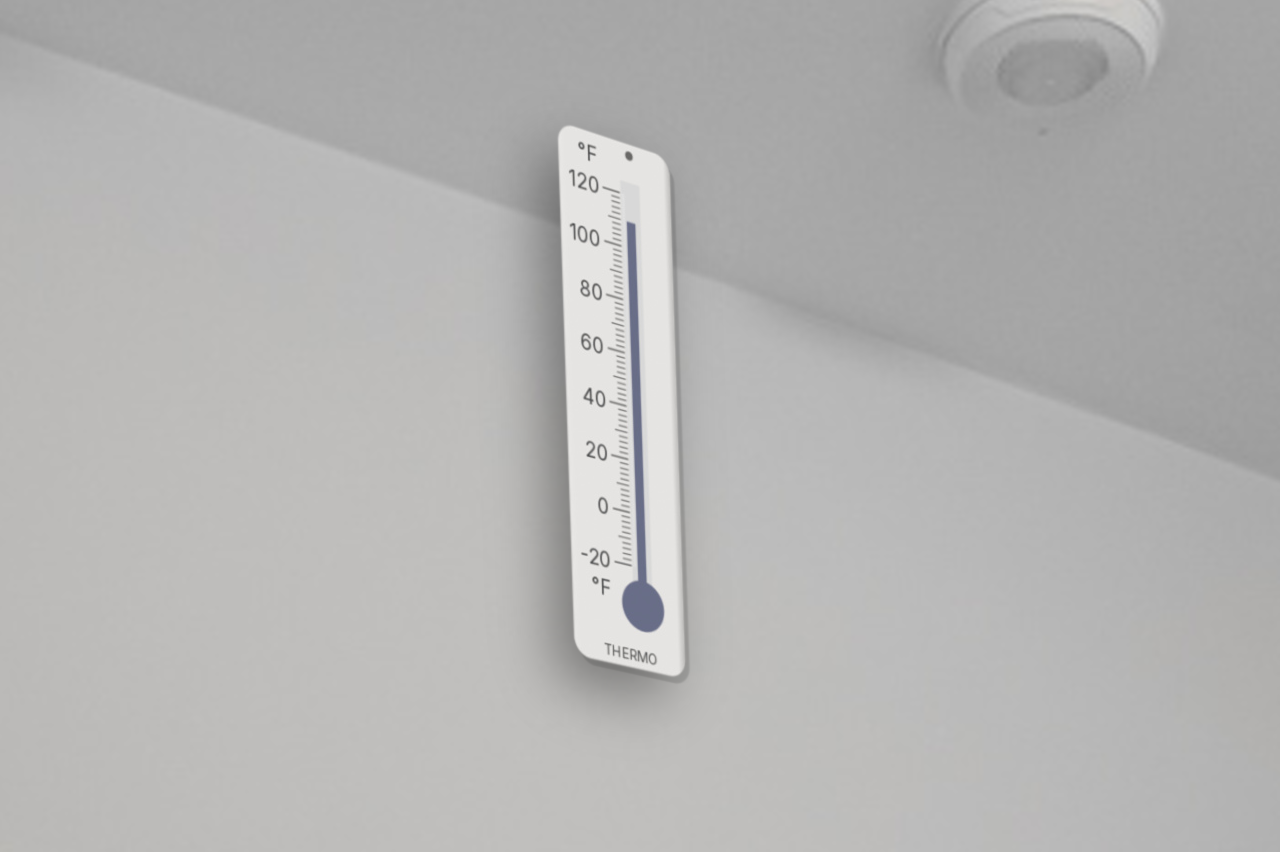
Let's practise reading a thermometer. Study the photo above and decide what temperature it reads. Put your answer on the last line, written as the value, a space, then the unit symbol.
110 °F
